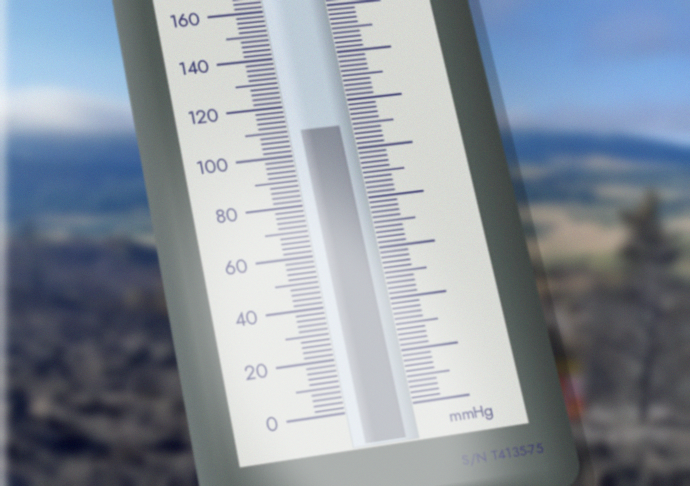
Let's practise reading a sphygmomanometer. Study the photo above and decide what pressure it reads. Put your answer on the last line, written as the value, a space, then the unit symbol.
110 mmHg
